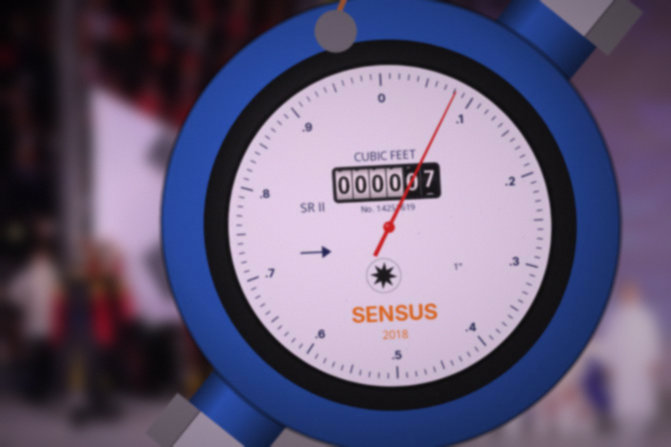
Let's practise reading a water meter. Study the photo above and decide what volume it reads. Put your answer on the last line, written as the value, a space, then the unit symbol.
7.08 ft³
